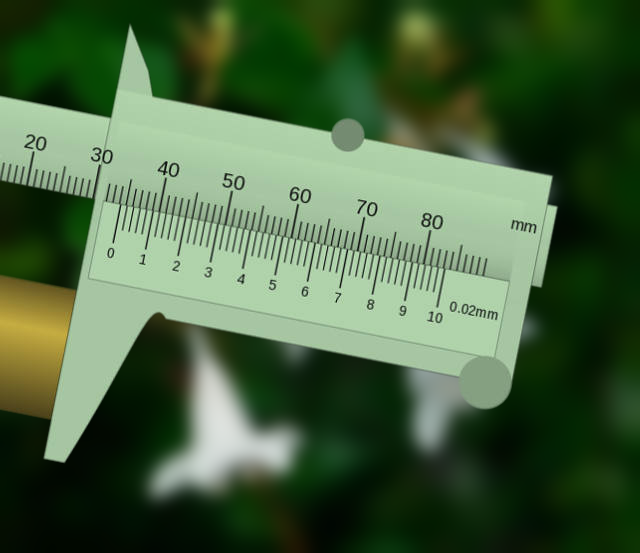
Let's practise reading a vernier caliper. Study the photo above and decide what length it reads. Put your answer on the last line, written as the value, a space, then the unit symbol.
34.2 mm
